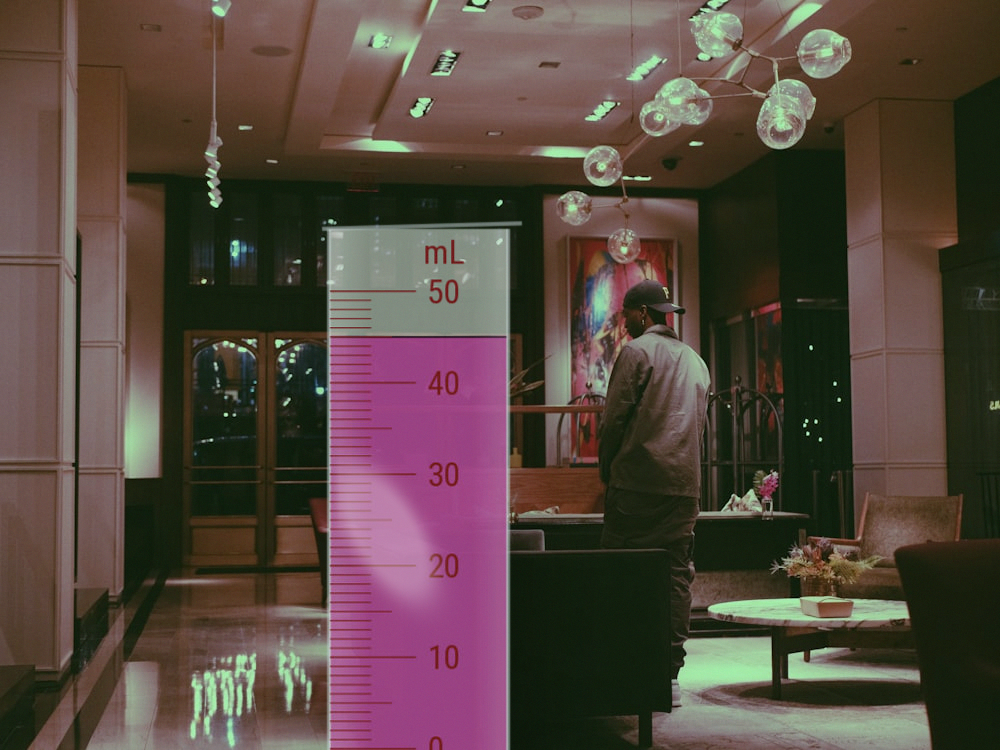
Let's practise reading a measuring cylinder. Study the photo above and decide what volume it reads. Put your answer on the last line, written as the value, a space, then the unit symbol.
45 mL
